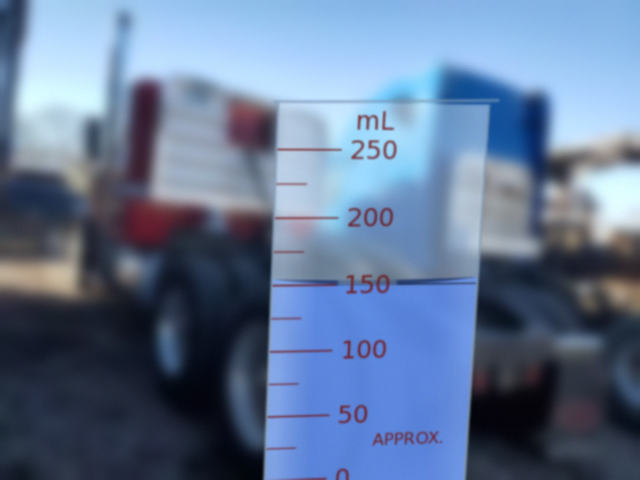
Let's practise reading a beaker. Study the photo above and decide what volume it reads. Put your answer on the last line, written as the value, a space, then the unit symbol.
150 mL
